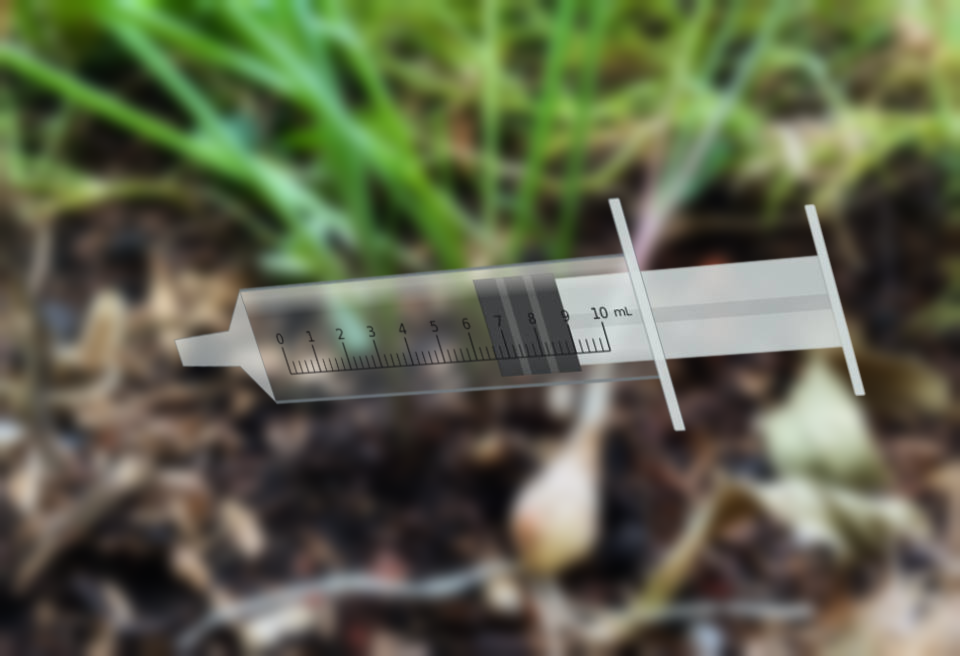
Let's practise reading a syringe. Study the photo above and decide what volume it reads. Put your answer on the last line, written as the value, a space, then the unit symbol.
6.6 mL
